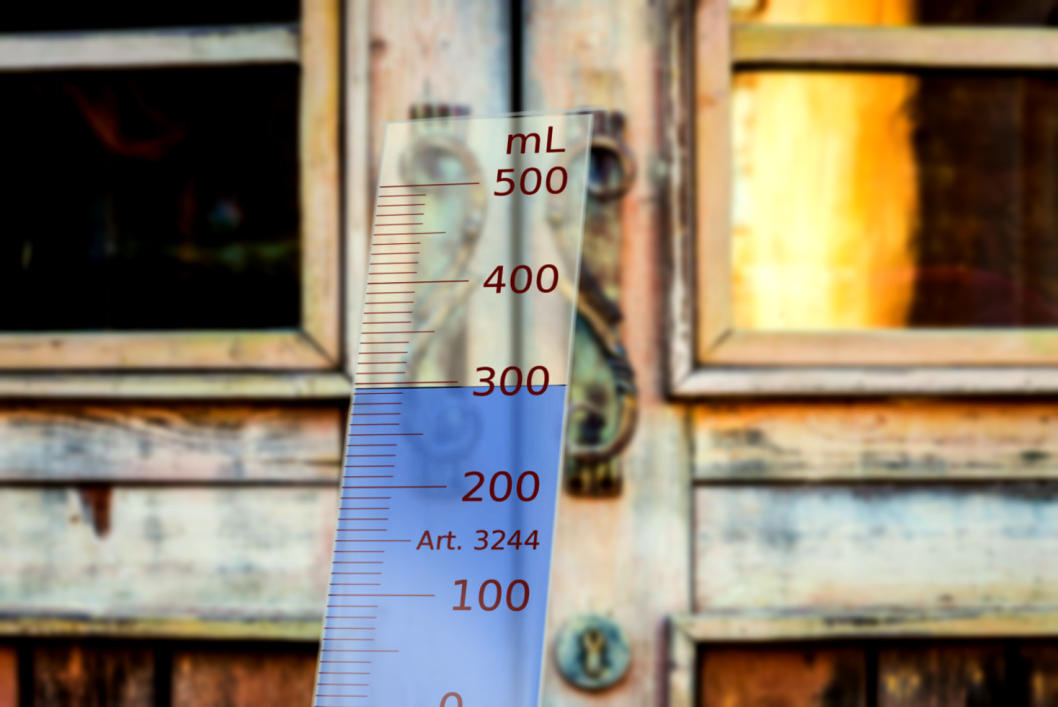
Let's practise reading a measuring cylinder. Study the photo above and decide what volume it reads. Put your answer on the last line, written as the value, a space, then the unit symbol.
295 mL
